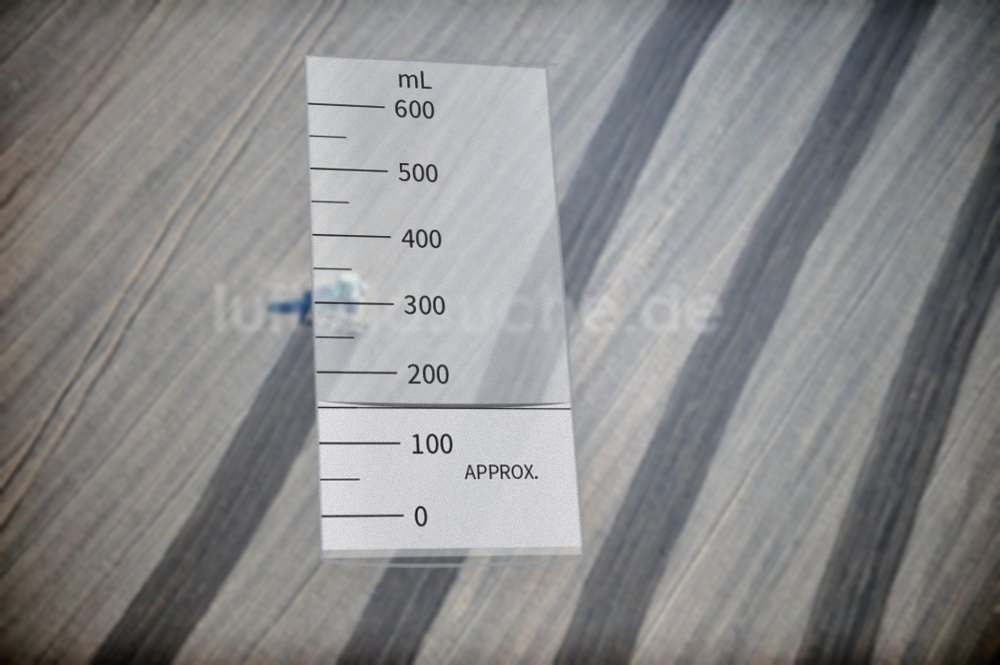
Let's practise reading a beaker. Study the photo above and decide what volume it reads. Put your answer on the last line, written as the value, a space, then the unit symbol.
150 mL
